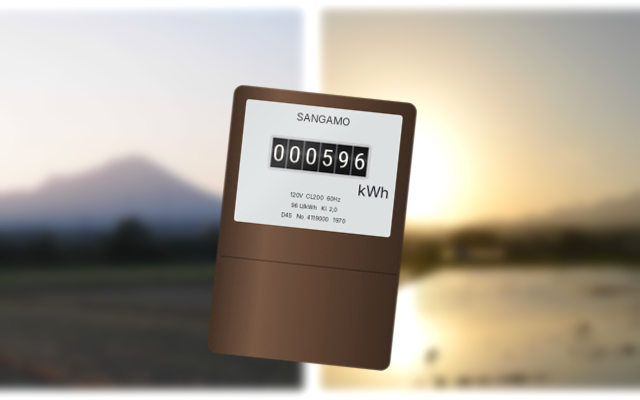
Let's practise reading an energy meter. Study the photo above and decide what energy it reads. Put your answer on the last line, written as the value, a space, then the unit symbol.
596 kWh
